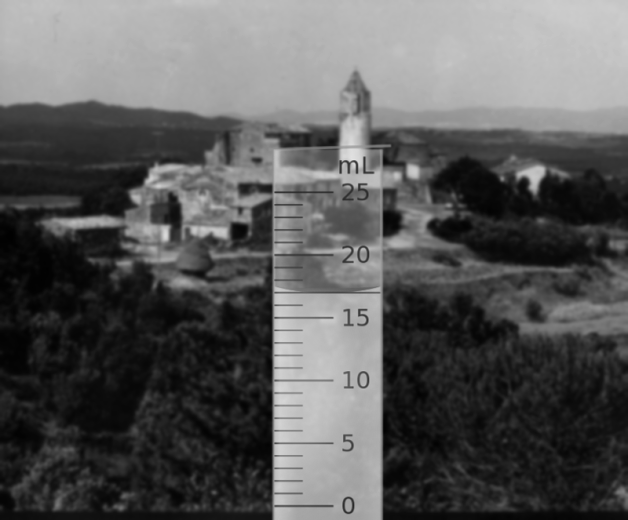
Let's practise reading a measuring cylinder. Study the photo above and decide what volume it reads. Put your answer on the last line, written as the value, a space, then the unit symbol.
17 mL
